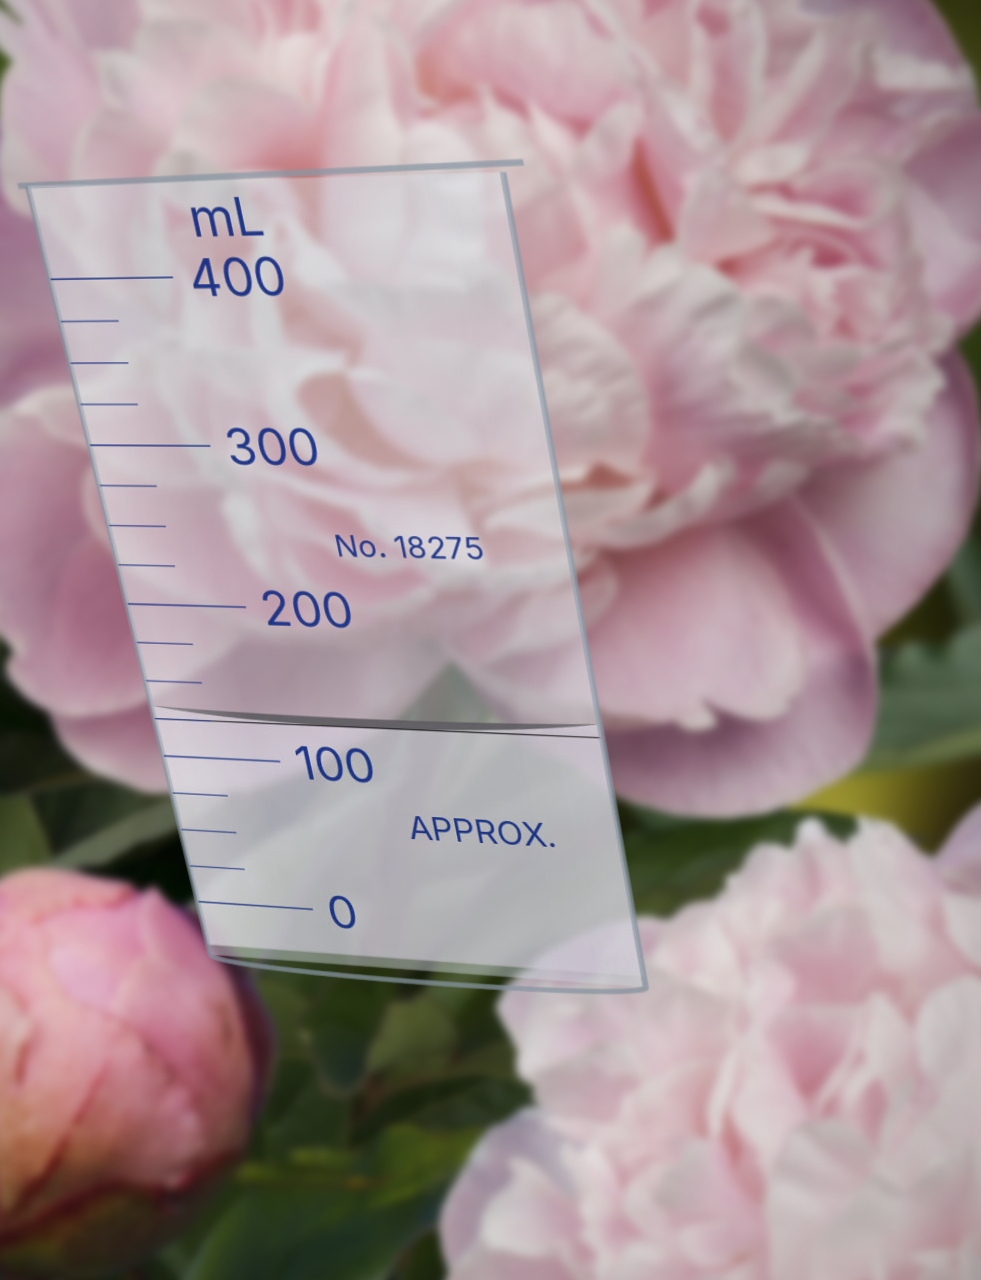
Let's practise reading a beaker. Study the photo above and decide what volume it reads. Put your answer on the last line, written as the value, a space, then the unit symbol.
125 mL
